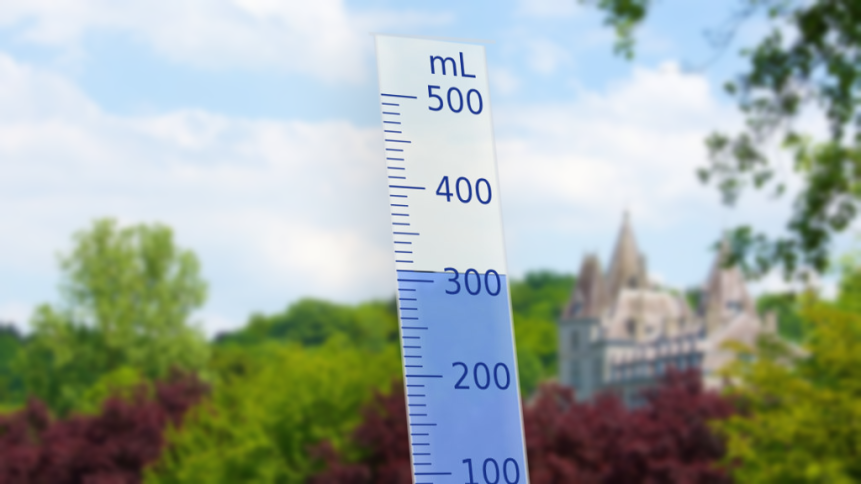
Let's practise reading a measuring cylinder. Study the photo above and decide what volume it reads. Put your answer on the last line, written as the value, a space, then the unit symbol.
310 mL
